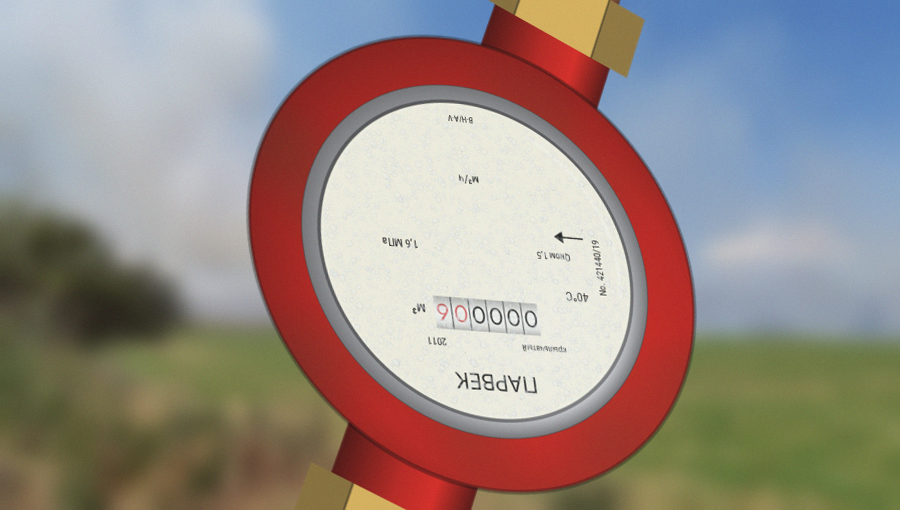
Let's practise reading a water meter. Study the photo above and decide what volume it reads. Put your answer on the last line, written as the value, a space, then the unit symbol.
0.06 m³
